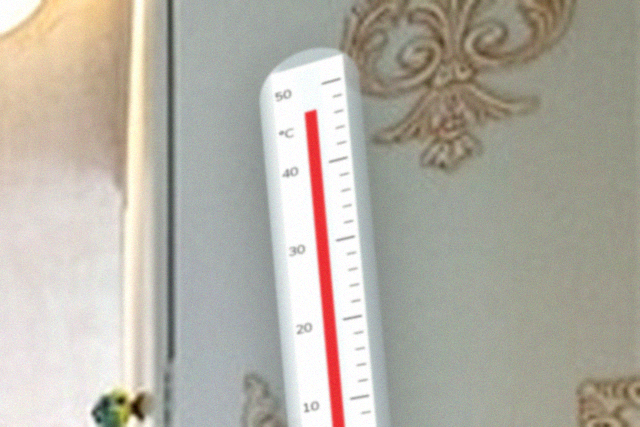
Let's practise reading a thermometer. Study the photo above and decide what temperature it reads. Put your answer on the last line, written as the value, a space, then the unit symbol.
47 °C
